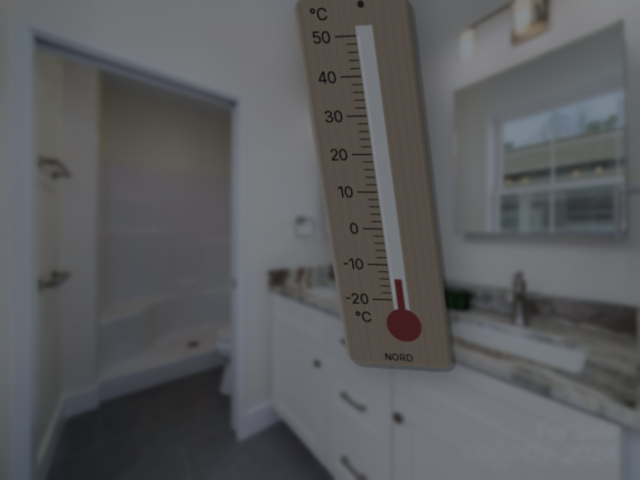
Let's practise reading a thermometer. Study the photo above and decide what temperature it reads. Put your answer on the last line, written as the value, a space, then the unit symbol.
-14 °C
